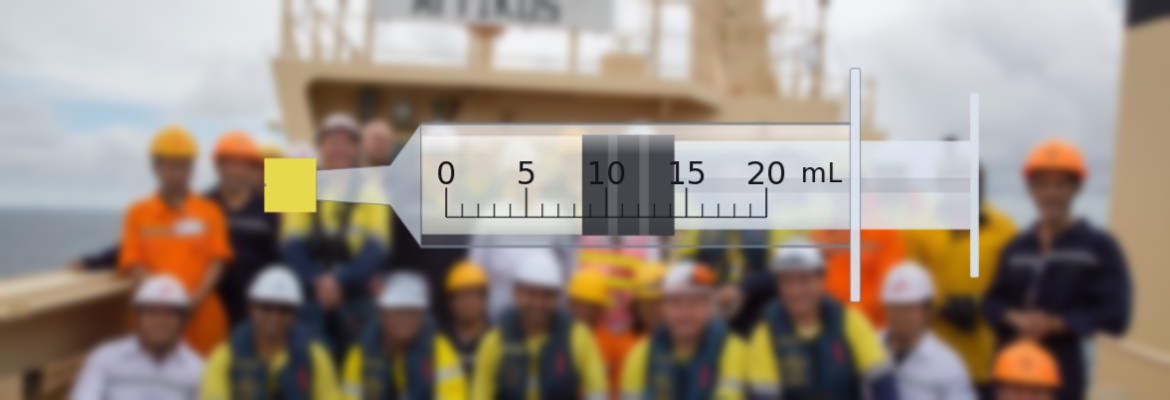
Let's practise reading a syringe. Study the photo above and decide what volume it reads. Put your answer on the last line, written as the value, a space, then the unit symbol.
8.5 mL
